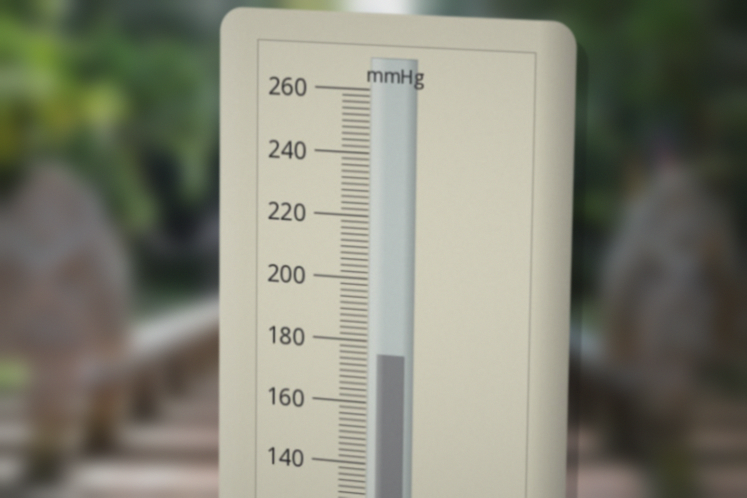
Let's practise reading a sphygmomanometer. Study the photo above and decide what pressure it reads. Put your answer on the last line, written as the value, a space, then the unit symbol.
176 mmHg
